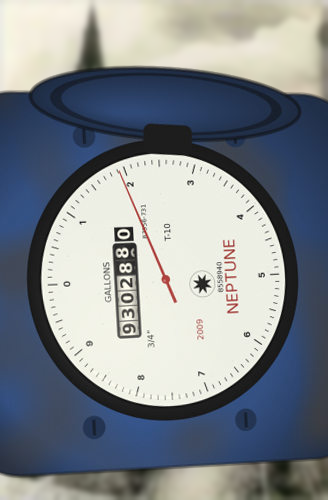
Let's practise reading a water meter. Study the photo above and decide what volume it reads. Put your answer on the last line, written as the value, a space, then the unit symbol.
9302881.9 gal
